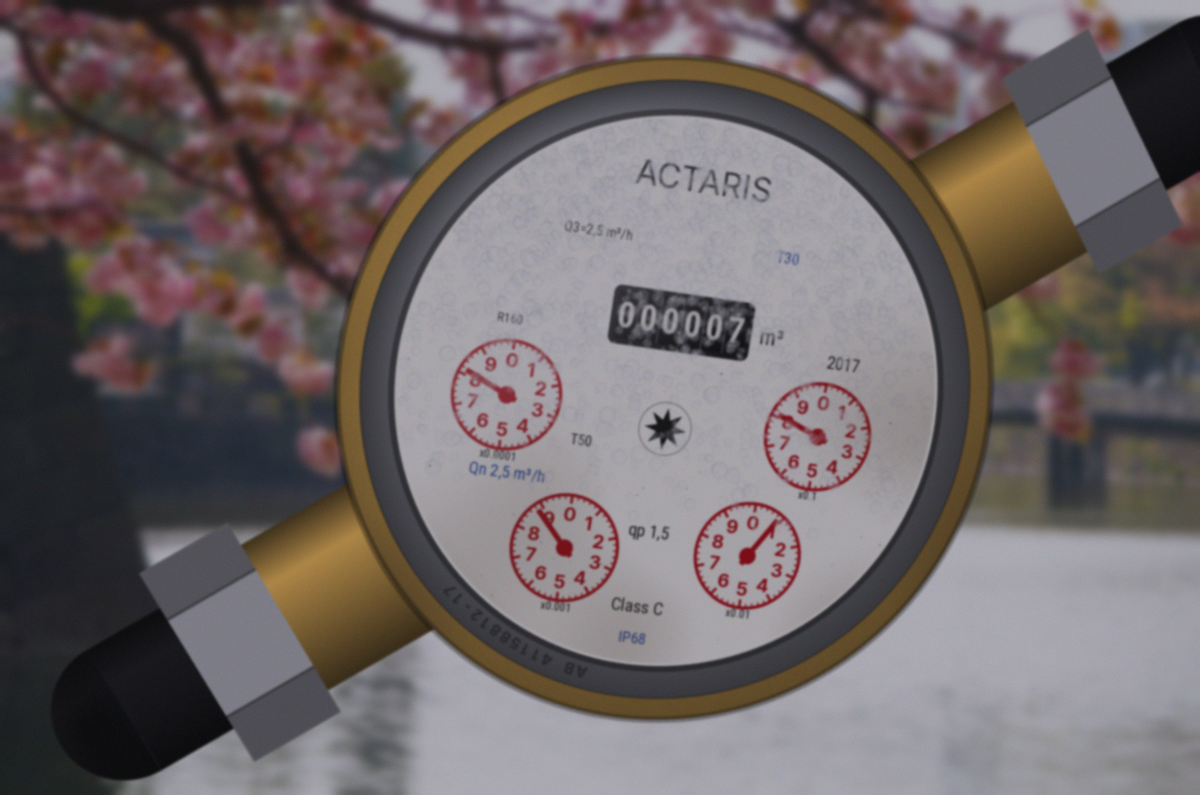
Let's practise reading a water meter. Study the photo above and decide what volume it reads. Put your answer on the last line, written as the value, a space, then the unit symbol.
7.8088 m³
